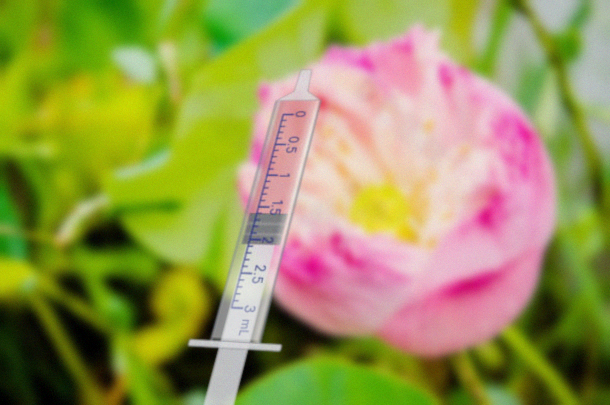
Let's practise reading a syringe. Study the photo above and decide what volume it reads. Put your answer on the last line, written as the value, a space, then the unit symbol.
1.6 mL
